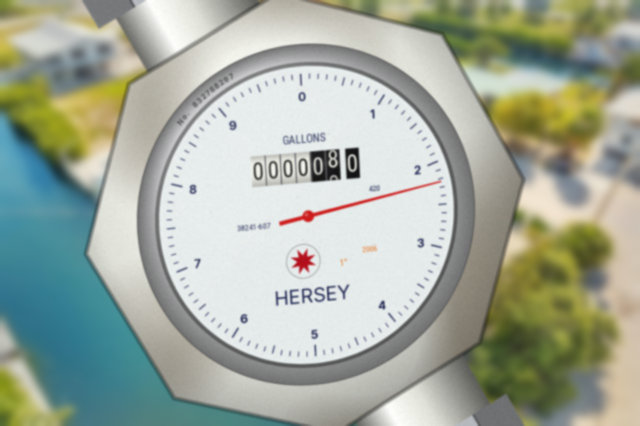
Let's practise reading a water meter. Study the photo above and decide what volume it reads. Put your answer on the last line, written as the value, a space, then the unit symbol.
82.2 gal
